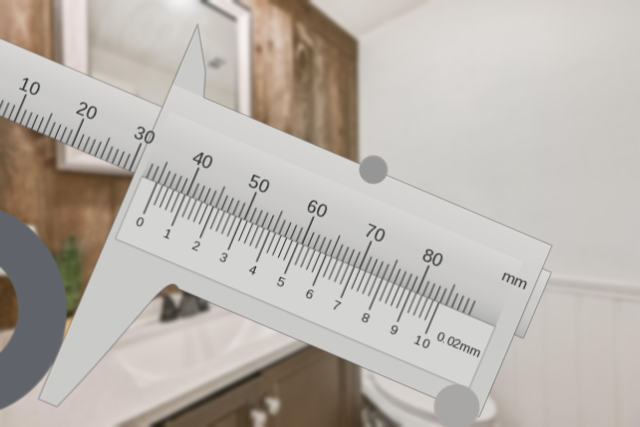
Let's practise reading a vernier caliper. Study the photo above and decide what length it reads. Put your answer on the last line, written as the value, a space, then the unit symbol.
34.8 mm
